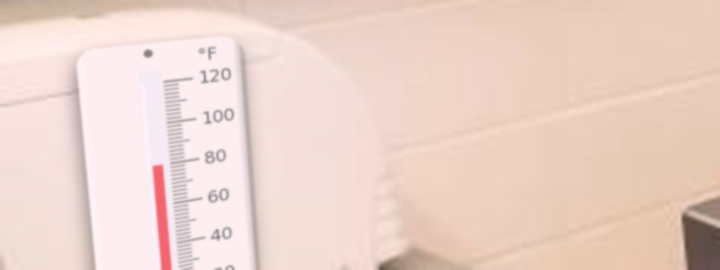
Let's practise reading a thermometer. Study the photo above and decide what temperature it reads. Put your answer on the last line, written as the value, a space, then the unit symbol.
80 °F
